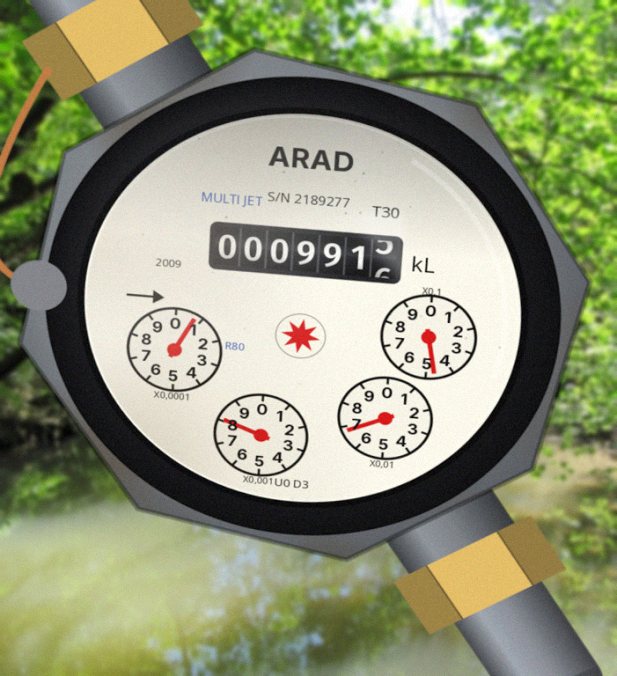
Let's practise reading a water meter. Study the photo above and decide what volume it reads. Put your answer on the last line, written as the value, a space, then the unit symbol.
9915.4680 kL
